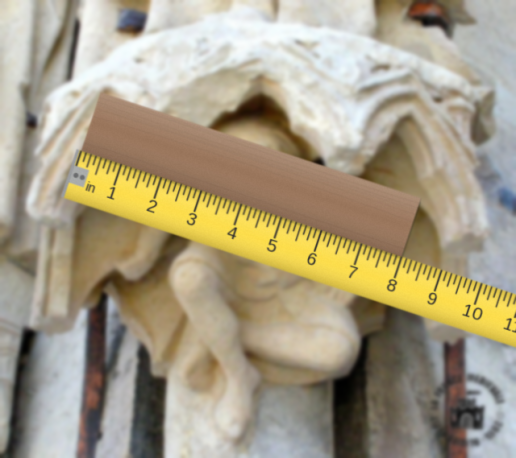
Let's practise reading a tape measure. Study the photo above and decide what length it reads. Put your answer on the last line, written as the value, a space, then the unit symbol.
8 in
